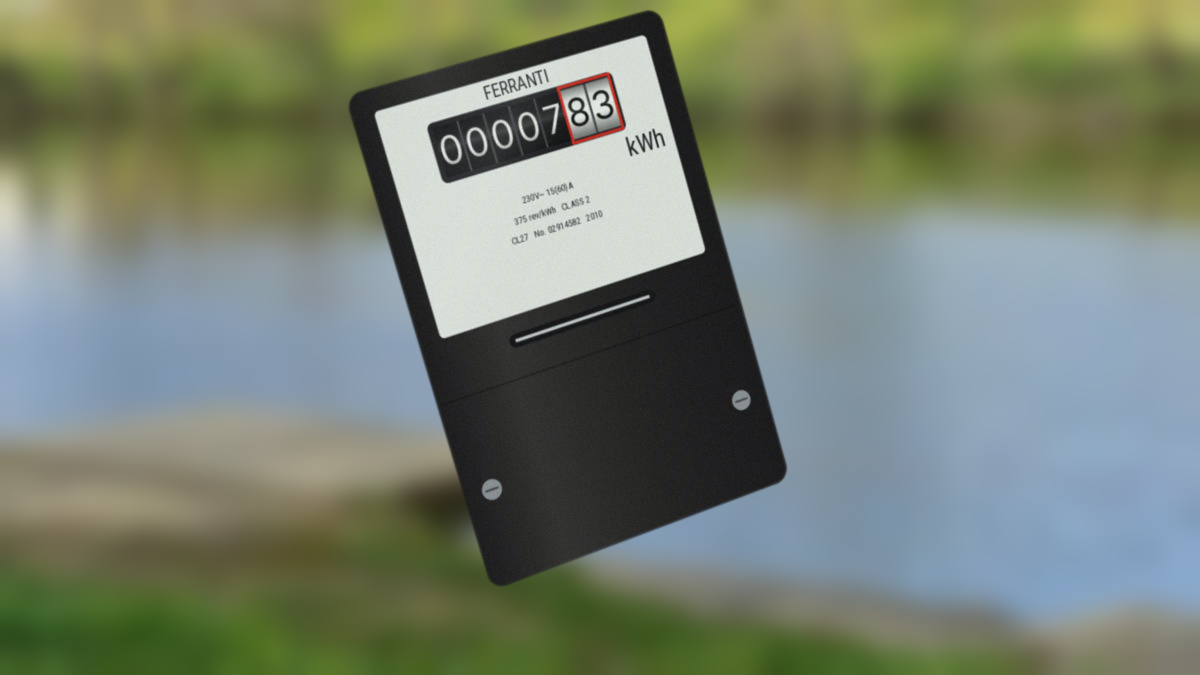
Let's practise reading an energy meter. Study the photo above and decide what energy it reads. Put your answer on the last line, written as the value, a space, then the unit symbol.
7.83 kWh
